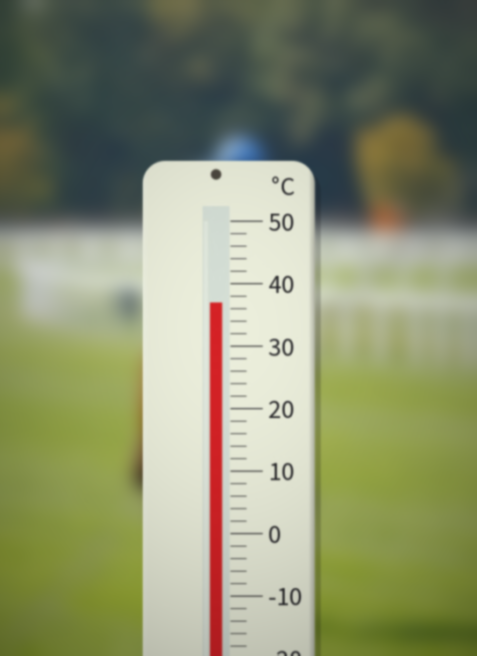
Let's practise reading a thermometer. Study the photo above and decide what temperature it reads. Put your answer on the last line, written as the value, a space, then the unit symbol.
37 °C
